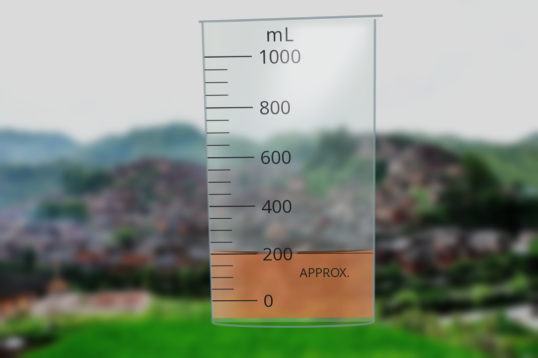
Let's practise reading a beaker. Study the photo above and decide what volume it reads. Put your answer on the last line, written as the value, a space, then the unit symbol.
200 mL
